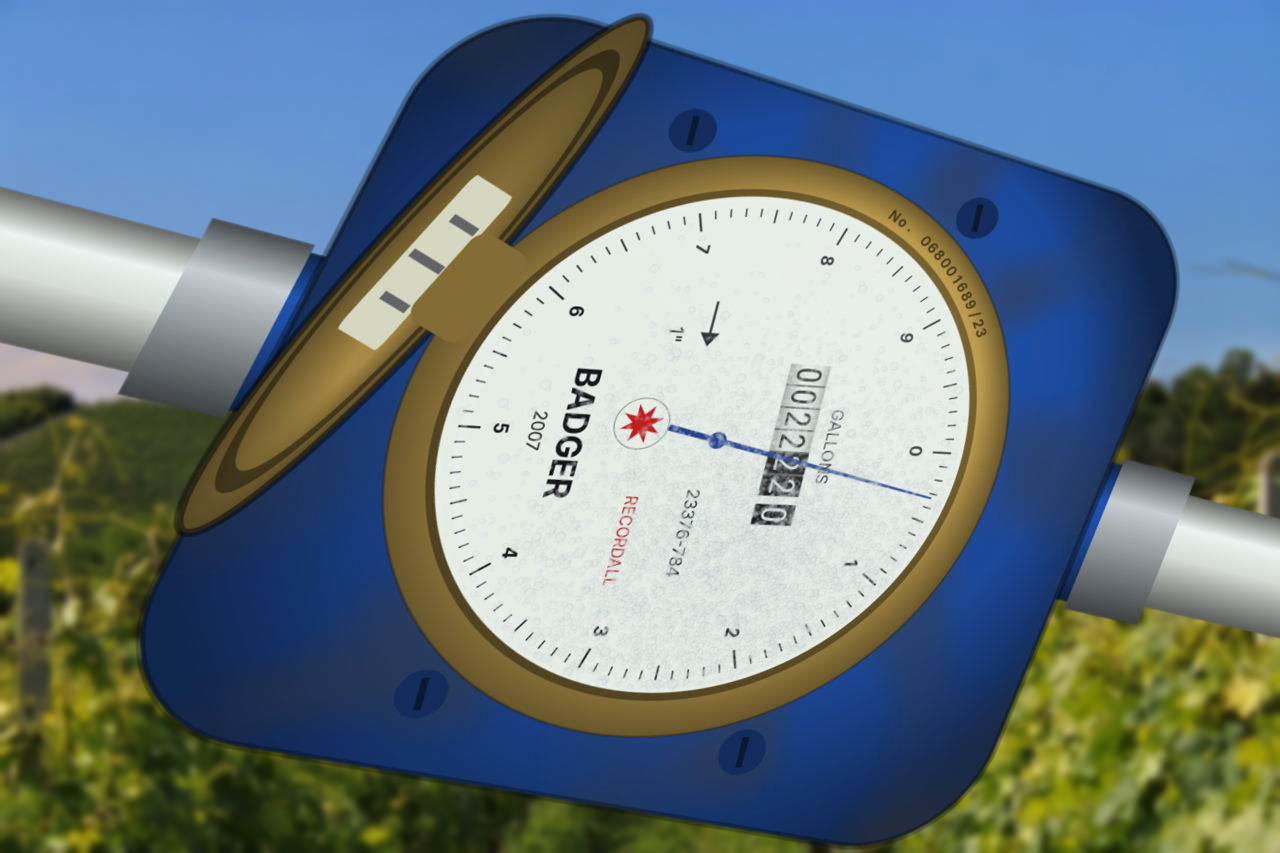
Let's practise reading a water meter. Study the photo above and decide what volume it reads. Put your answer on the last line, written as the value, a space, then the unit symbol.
22220.3 gal
